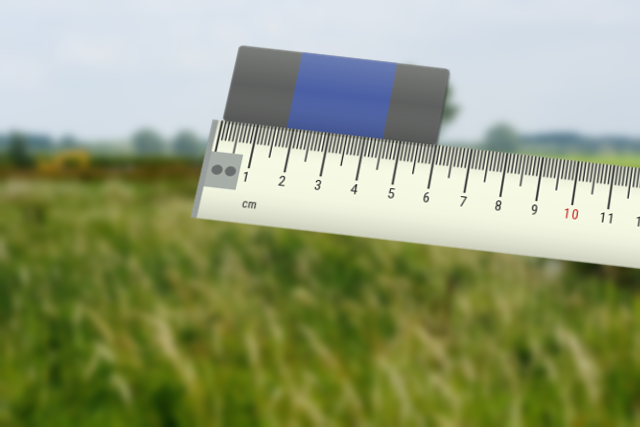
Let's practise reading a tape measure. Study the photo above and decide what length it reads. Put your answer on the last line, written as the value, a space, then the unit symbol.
6 cm
